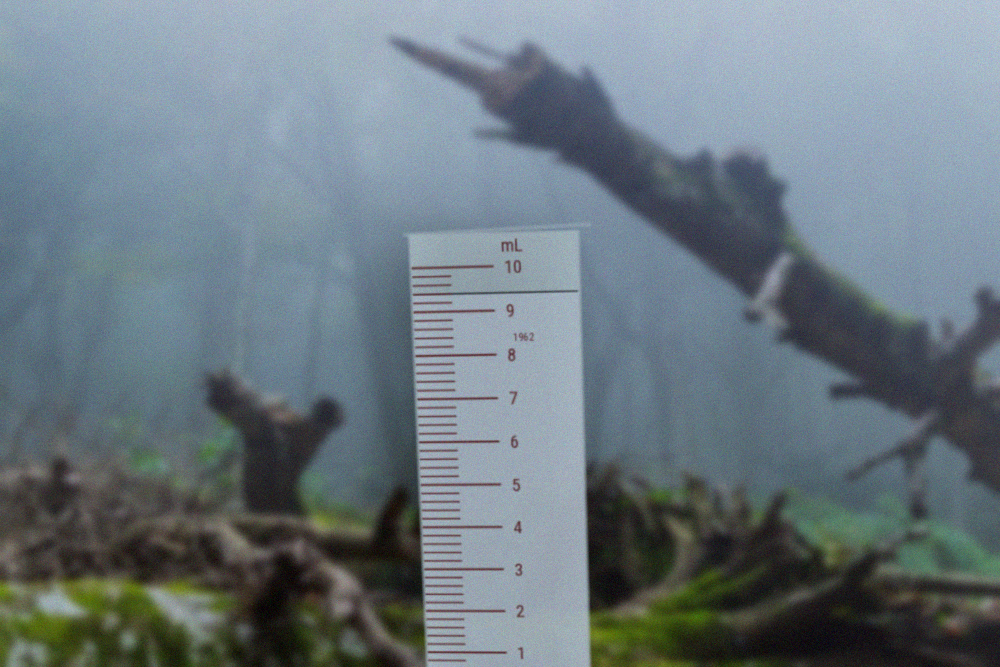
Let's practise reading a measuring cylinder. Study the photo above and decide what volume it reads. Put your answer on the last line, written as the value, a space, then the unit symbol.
9.4 mL
